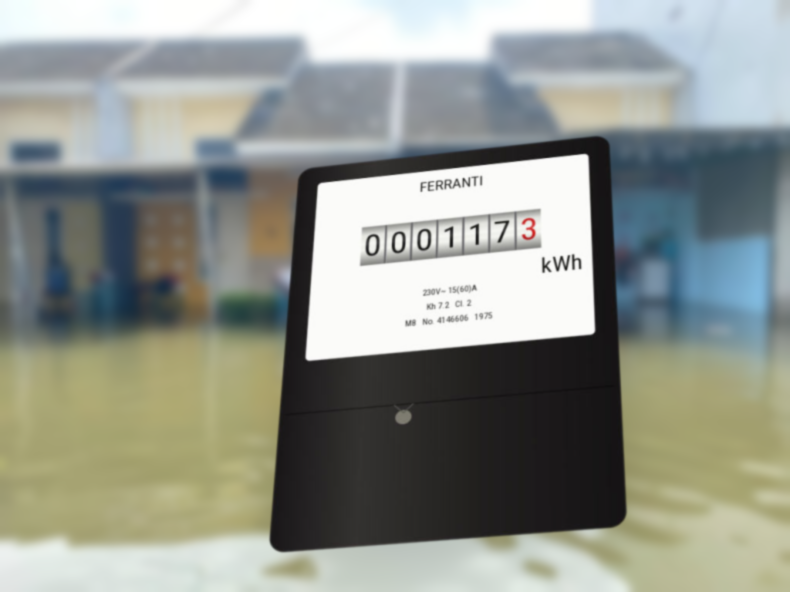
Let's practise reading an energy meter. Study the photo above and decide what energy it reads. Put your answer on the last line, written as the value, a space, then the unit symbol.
117.3 kWh
